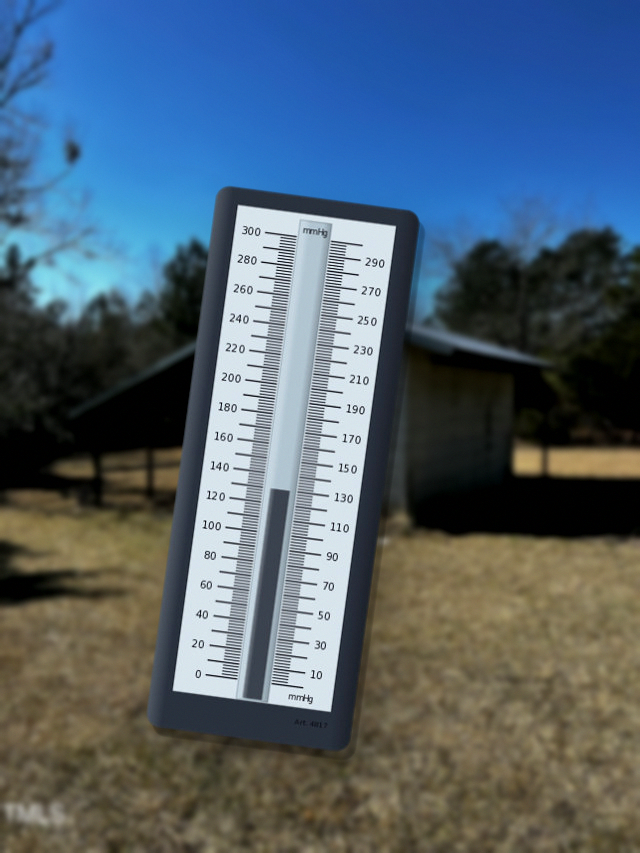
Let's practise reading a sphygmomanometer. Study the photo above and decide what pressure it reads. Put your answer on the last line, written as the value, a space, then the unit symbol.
130 mmHg
